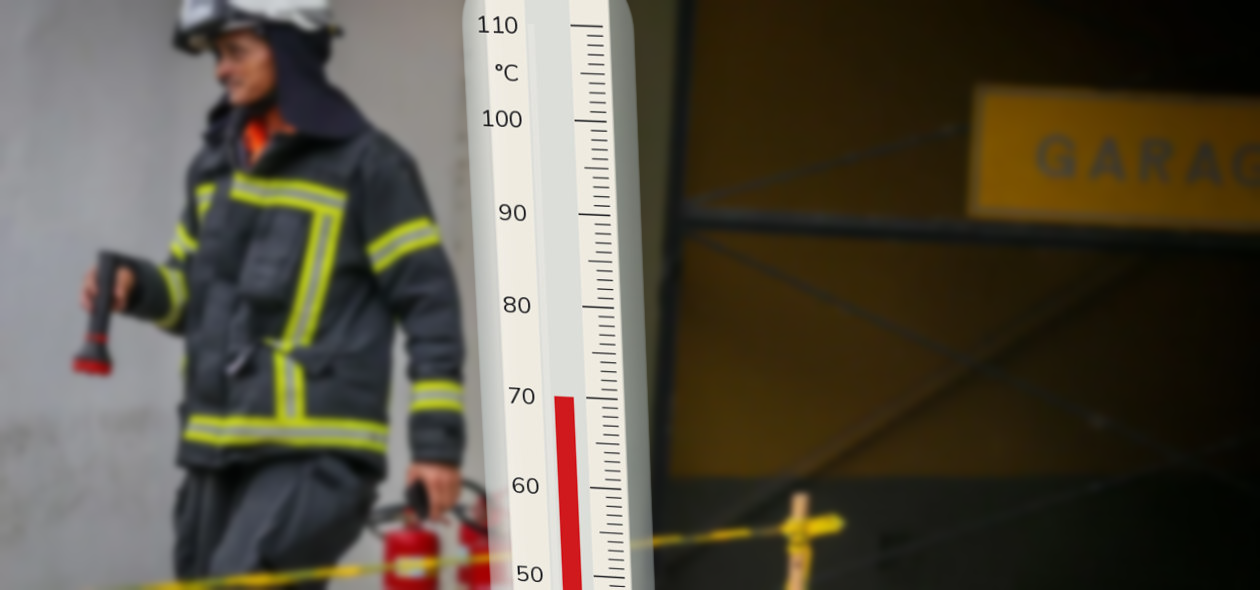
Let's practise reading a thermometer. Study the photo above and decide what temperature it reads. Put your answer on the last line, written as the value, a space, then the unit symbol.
70 °C
